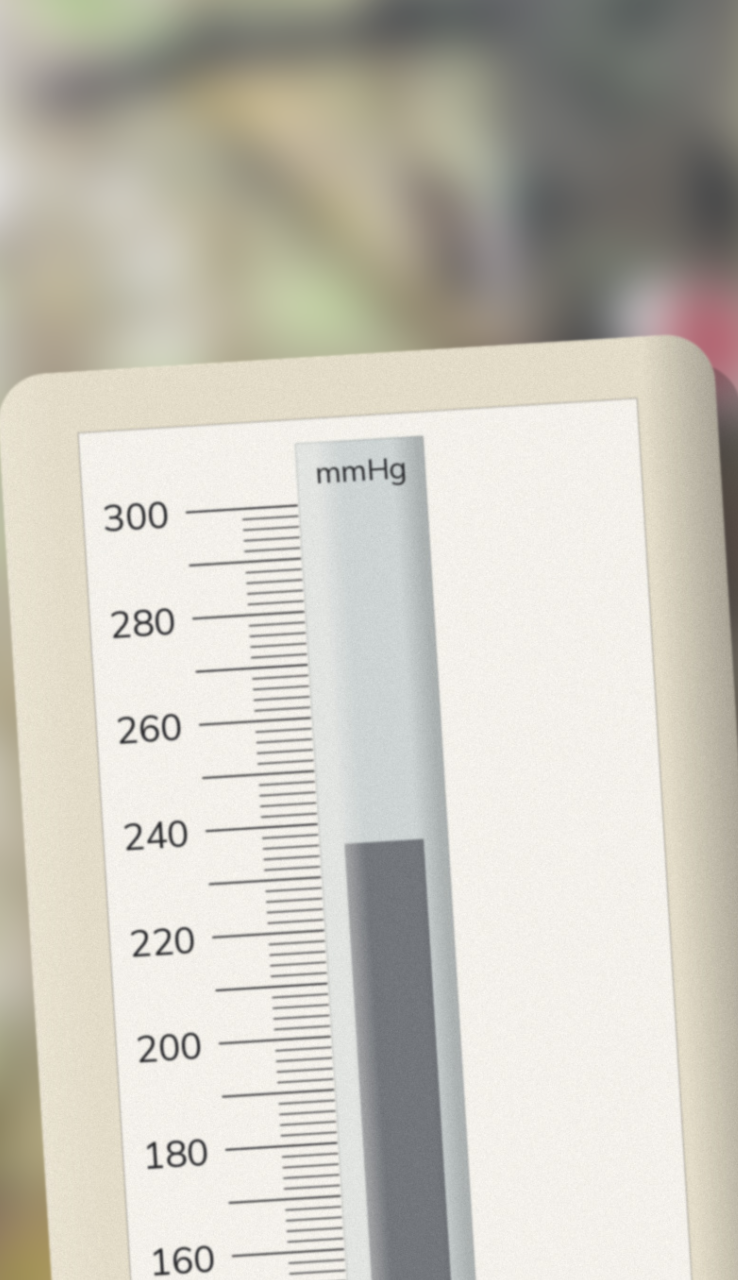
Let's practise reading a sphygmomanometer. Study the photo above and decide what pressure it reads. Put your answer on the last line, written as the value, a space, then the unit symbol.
236 mmHg
